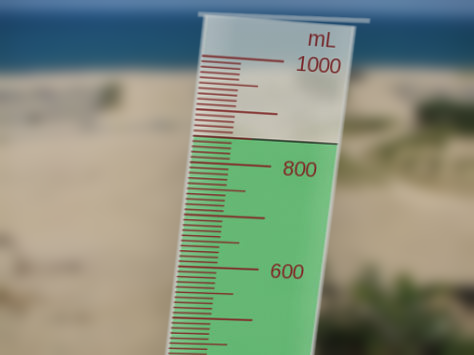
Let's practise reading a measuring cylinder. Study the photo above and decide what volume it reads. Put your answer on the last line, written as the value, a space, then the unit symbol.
850 mL
